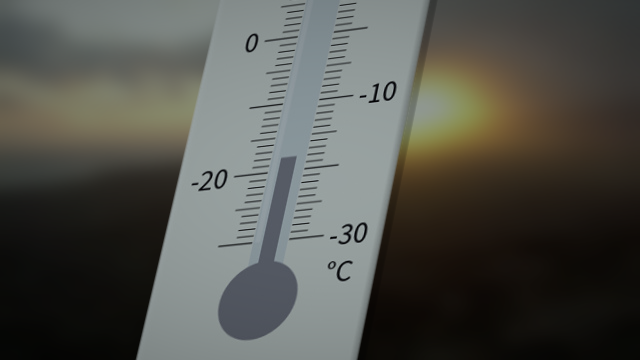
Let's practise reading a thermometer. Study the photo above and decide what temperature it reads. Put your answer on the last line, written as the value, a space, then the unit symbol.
-18 °C
